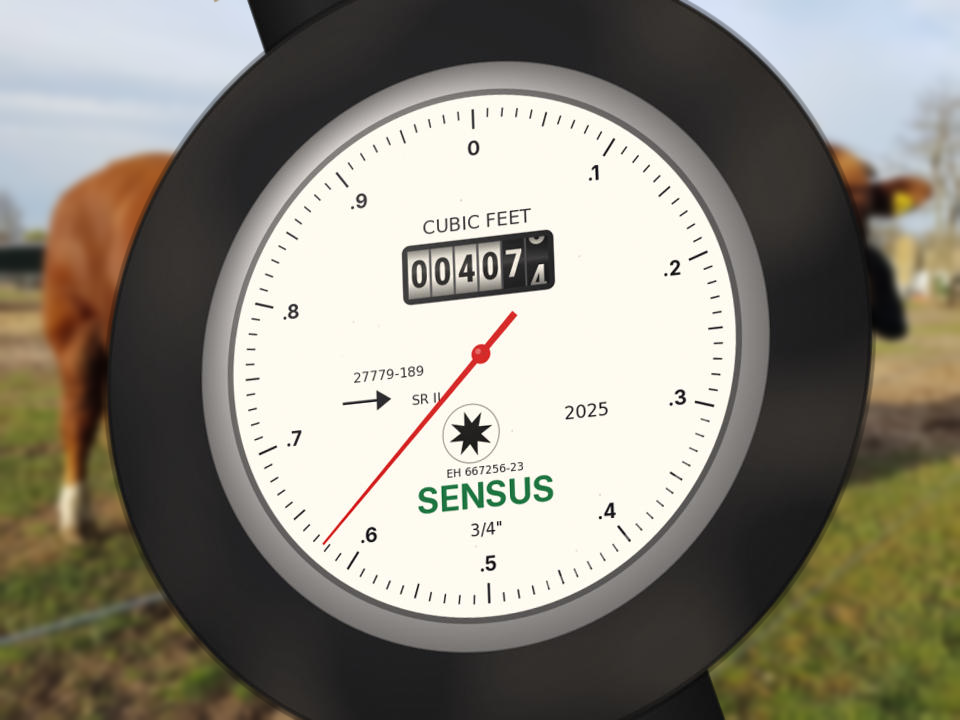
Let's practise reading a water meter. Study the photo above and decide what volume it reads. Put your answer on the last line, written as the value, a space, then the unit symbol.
4073.62 ft³
